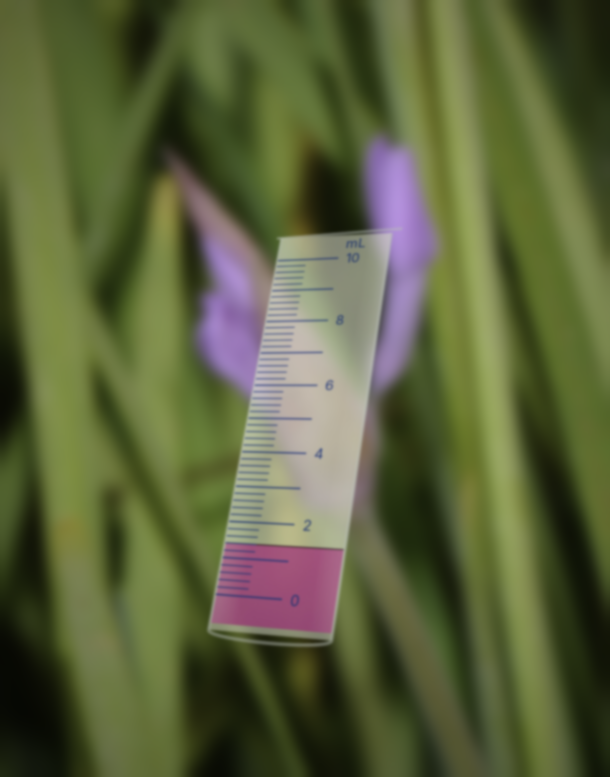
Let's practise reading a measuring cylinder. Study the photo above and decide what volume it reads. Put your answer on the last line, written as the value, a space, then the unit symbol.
1.4 mL
